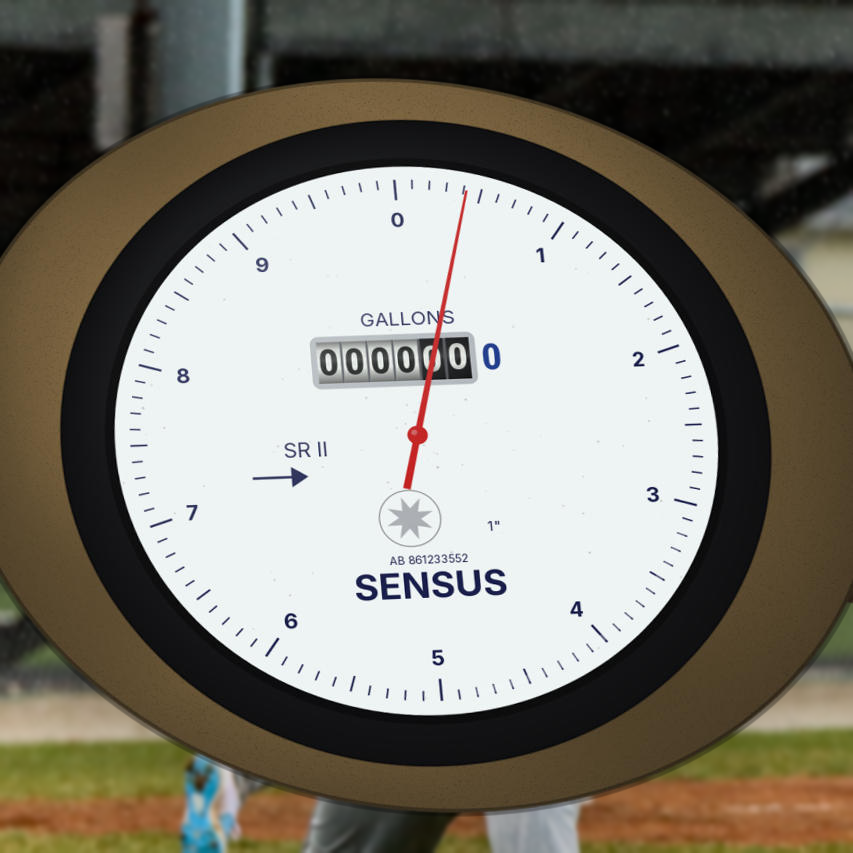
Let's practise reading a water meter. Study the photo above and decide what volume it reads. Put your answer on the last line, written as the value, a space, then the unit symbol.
0.4 gal
